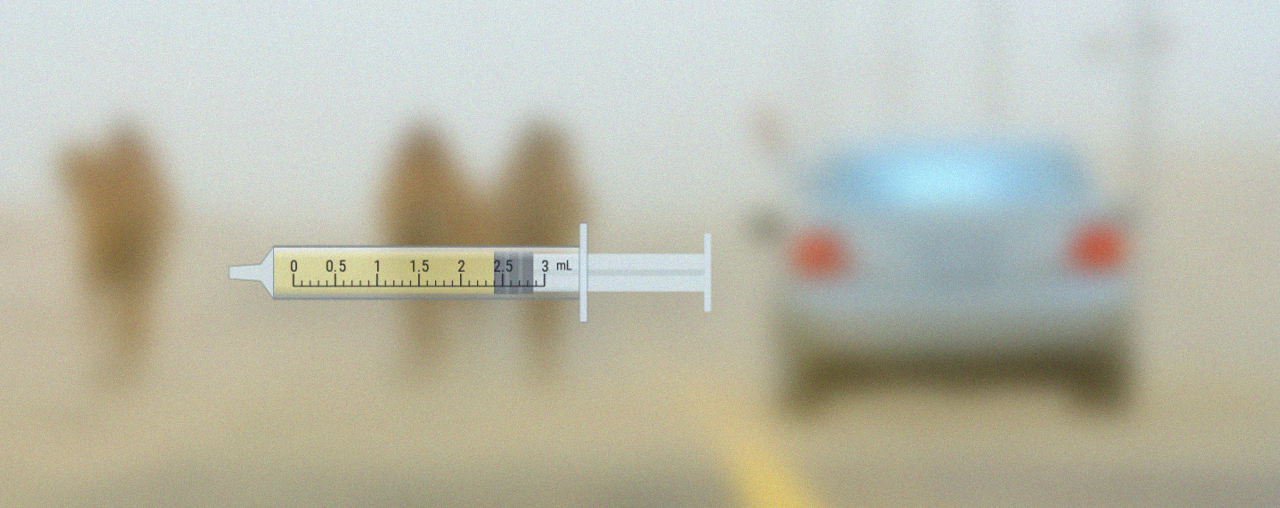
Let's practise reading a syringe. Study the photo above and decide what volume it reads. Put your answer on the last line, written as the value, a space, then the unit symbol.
2.4 mL
